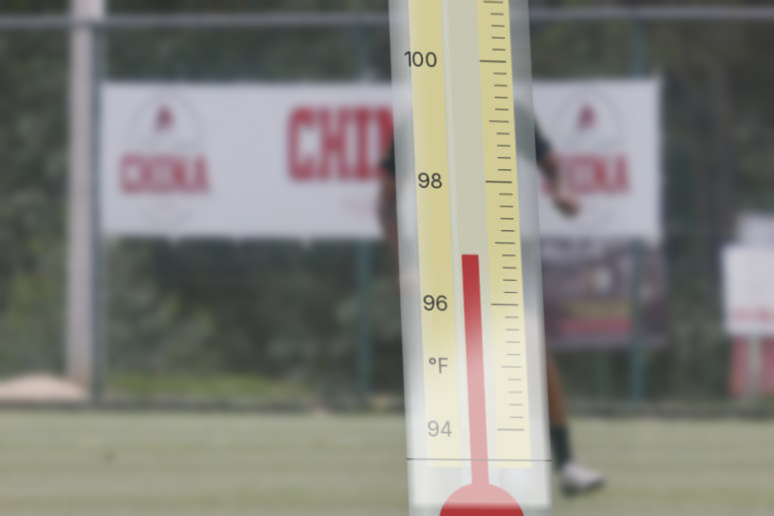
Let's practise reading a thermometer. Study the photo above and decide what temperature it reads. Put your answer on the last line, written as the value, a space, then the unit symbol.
96.8 °F
